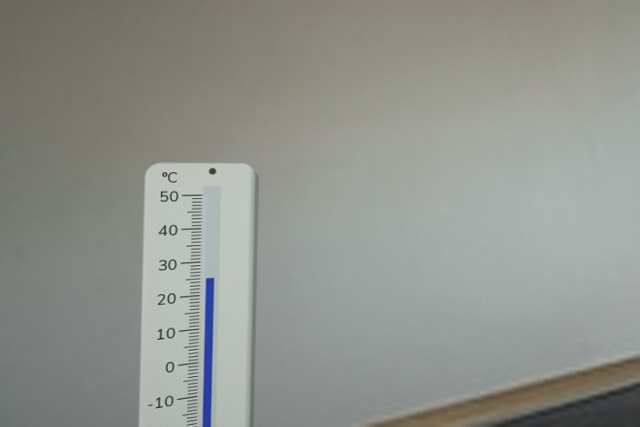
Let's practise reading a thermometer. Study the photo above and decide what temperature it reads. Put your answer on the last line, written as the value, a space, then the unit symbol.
25 °C
